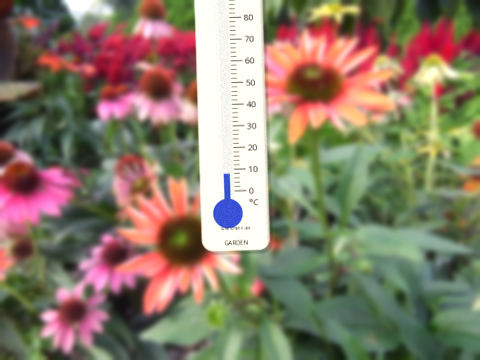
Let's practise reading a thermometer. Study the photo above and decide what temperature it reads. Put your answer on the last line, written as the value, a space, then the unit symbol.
8 °C
